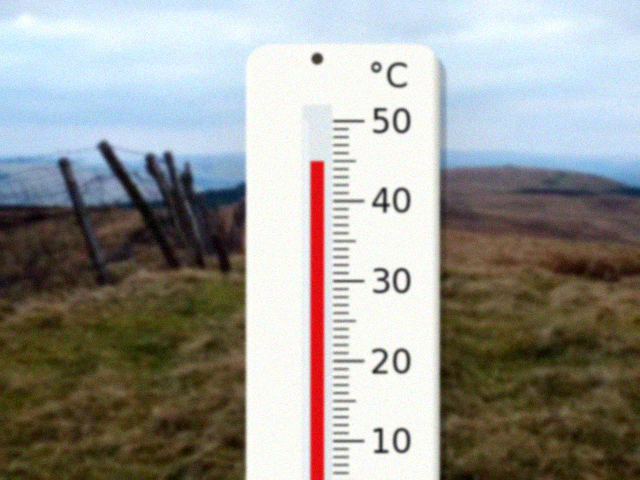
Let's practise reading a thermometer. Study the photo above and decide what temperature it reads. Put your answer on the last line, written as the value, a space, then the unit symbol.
45 °C
